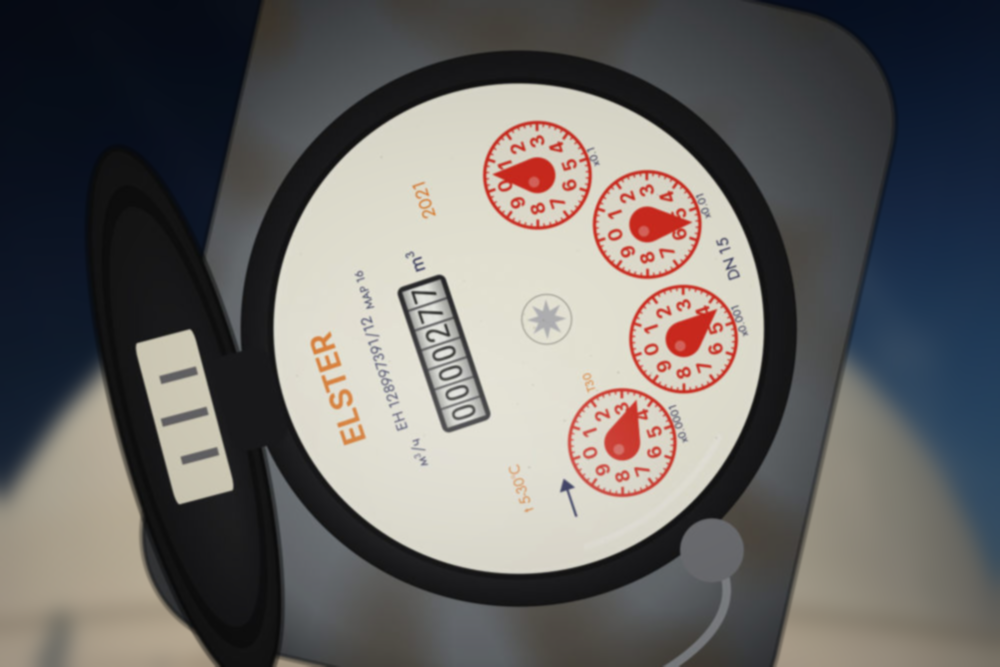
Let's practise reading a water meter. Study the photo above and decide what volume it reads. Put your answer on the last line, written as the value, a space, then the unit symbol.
277.0543 m³
